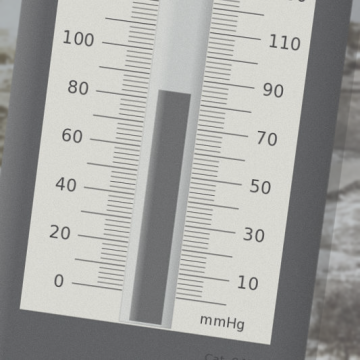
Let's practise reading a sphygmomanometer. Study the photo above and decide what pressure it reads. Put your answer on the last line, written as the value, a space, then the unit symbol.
84 mmHg
